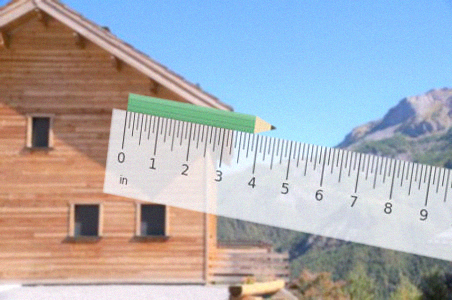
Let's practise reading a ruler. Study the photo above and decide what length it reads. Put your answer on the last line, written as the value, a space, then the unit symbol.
4.5 in
